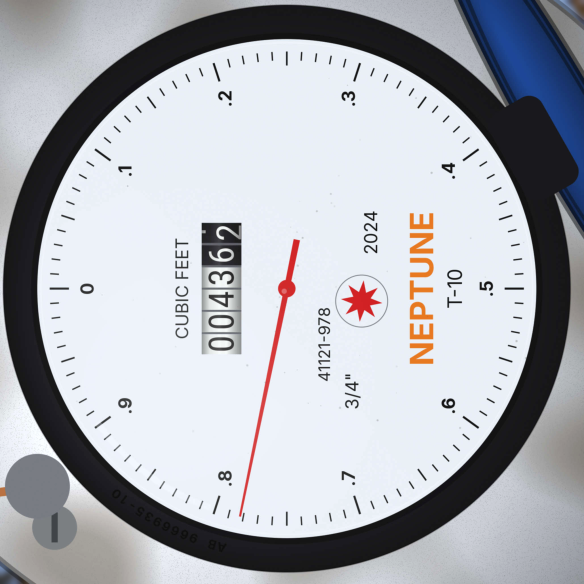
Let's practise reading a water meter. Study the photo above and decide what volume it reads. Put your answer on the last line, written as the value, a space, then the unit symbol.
4361.78 ft³
